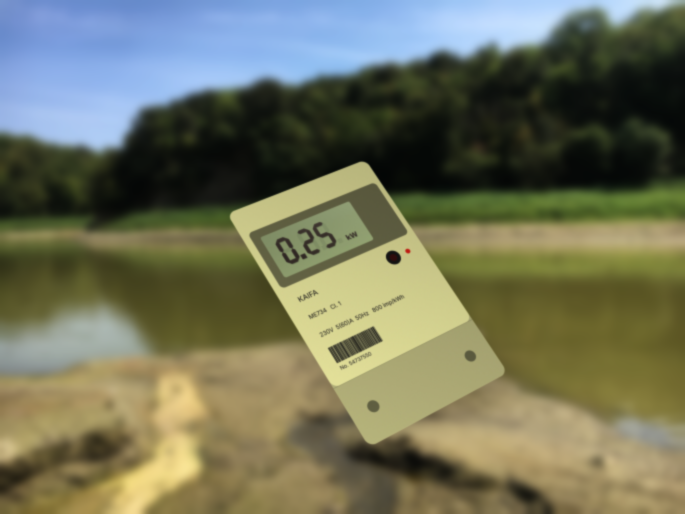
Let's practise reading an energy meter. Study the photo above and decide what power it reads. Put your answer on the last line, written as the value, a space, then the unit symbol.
0.25 kW
